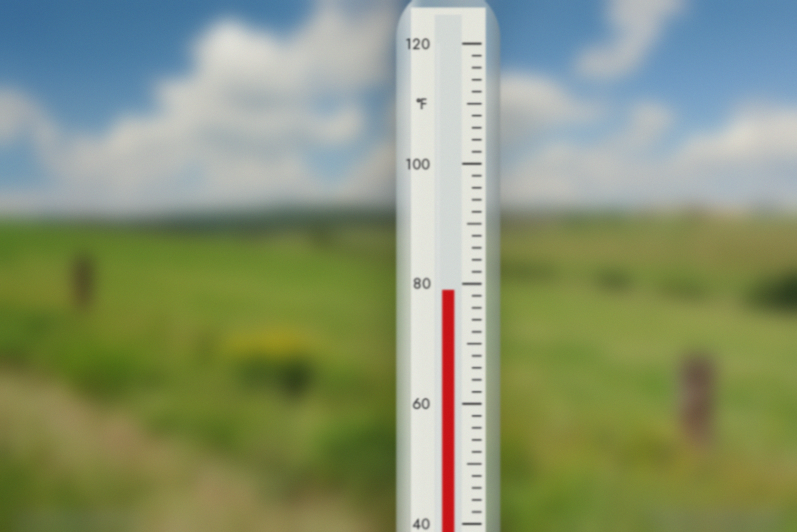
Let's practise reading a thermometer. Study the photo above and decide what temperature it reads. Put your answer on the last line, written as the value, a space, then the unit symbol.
79 °F
